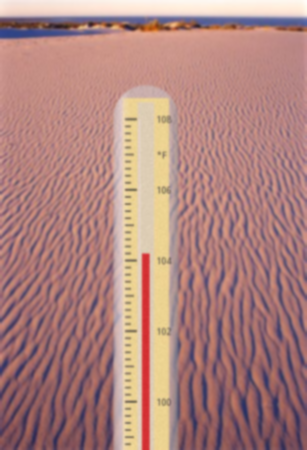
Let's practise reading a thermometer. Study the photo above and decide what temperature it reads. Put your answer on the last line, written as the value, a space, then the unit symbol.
104.2 °F
